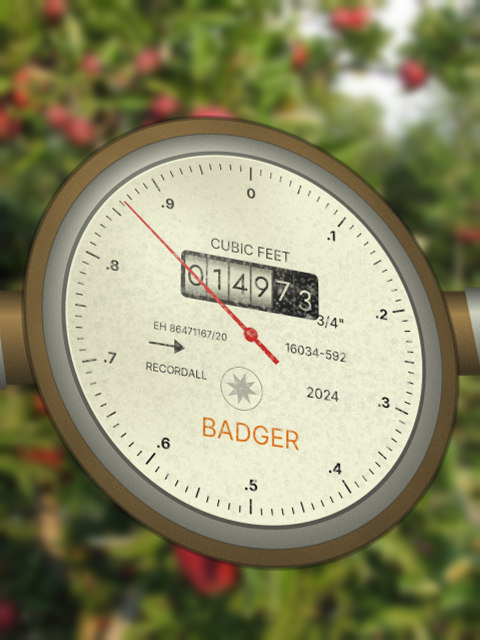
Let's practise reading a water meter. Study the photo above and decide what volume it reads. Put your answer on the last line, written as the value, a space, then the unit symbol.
14972.86 ft³
